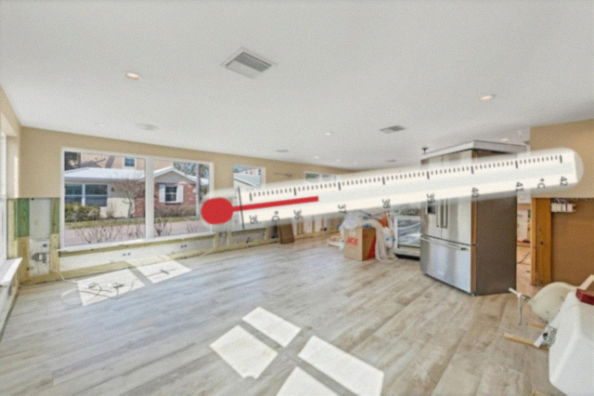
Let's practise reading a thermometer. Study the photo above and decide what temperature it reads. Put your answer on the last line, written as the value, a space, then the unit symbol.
36.5 °C
